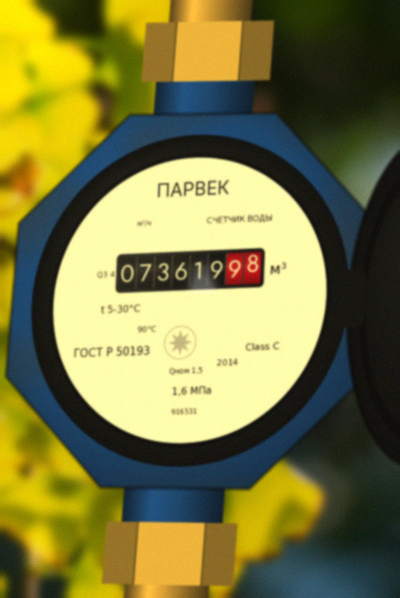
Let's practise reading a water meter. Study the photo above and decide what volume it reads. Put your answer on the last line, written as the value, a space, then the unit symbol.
73619.98 m³
